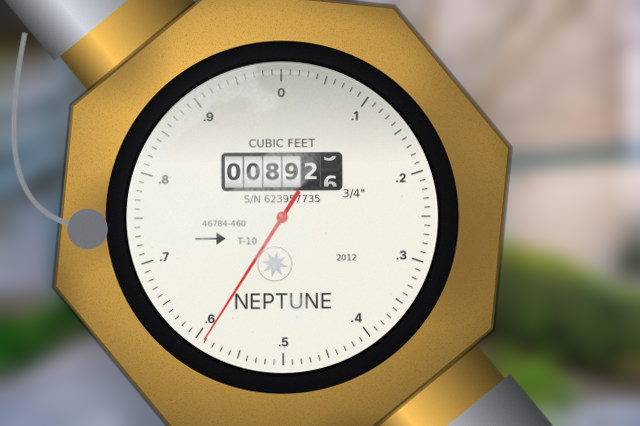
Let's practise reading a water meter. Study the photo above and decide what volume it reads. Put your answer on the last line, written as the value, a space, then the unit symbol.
8925.59 ft³
